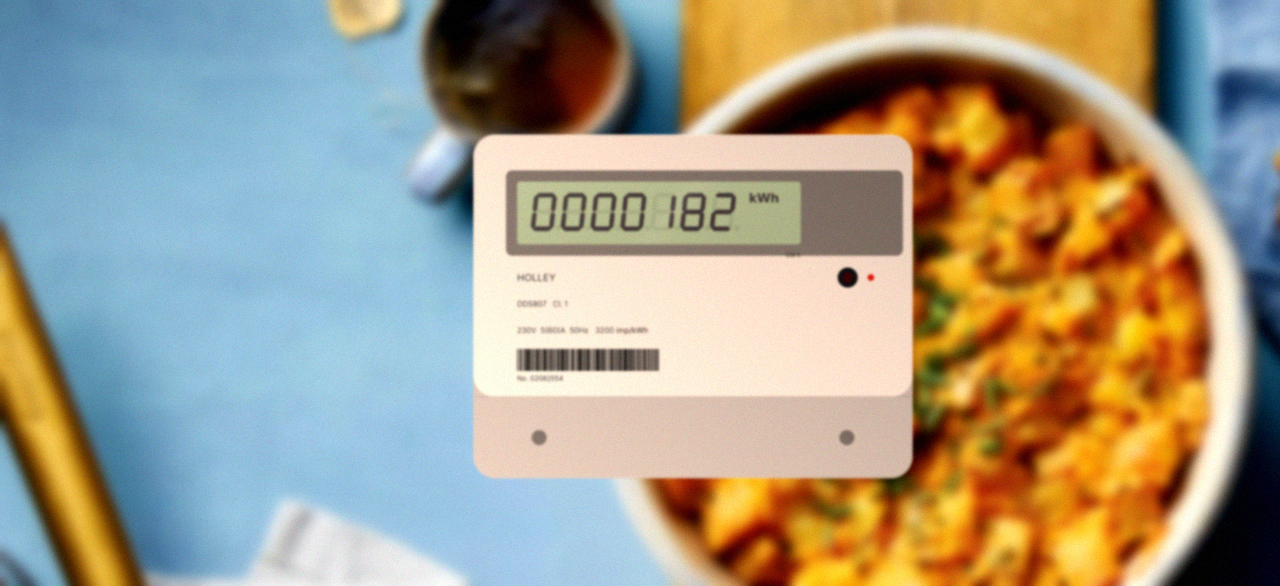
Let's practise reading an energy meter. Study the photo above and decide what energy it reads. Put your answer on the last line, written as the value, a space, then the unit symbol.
182 kWh
